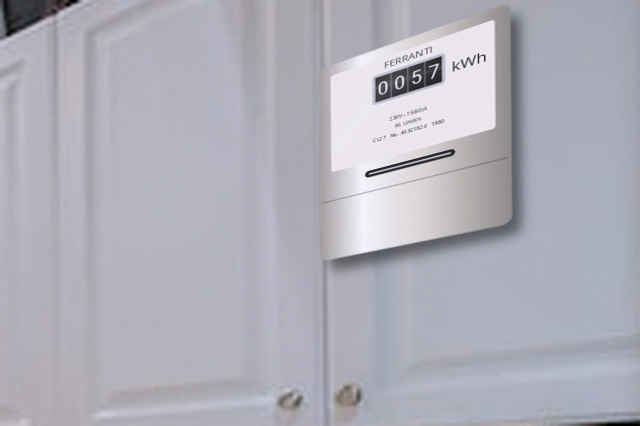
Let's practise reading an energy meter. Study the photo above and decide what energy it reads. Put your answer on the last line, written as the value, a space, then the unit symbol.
57 kWh
